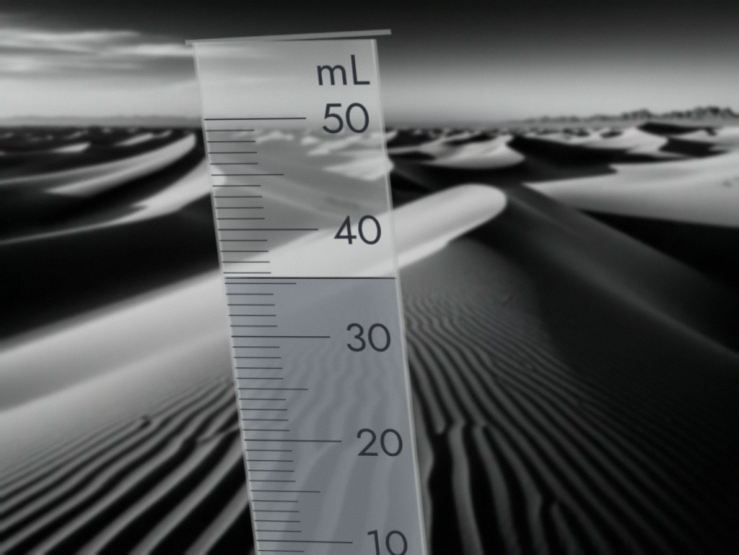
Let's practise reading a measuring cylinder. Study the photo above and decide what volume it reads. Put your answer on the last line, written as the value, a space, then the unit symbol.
35.5 mL
